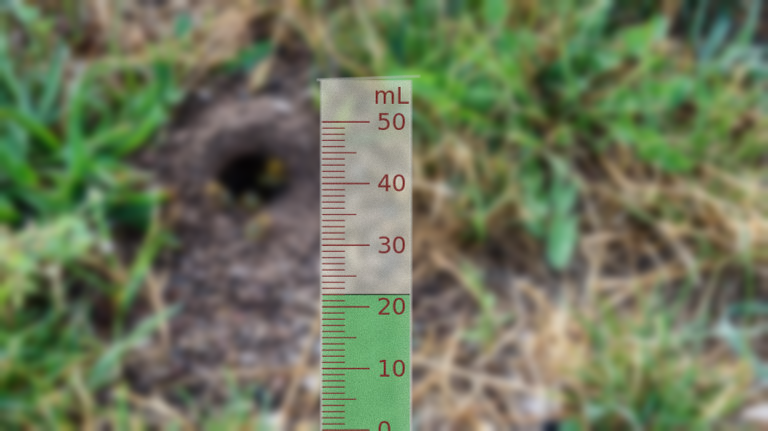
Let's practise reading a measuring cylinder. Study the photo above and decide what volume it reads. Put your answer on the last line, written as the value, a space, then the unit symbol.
22 mL
